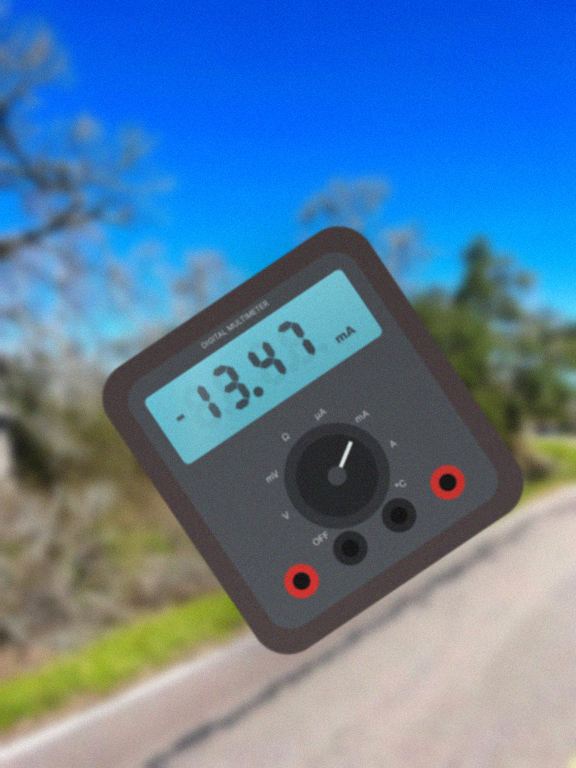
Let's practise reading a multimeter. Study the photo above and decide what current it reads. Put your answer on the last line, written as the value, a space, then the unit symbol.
-13.47 mA
